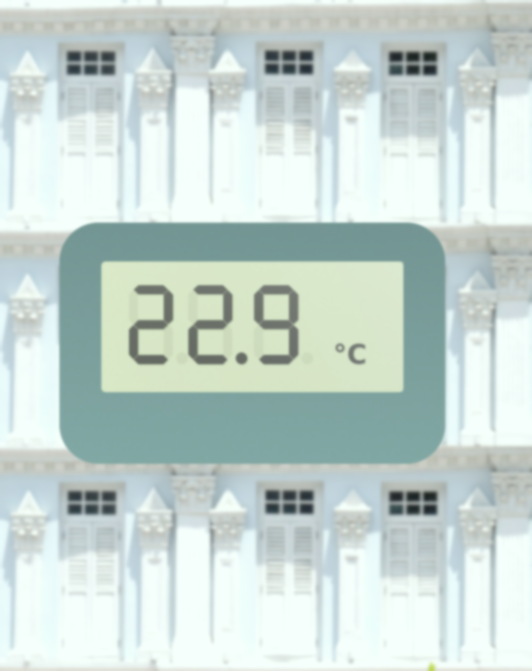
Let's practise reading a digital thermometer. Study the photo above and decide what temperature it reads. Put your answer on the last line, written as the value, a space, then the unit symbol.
22.9 °C
